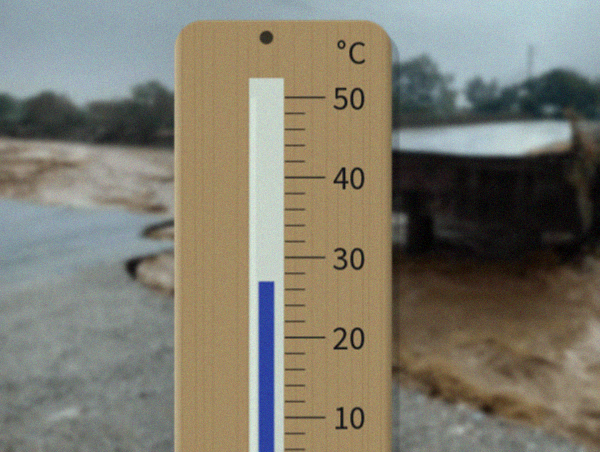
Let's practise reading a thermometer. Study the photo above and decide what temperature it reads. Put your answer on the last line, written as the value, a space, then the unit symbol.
27 °C
